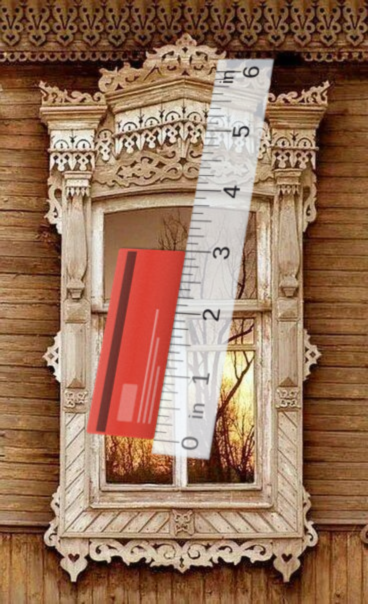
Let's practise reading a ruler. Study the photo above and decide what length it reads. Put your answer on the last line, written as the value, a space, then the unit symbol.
3 in
